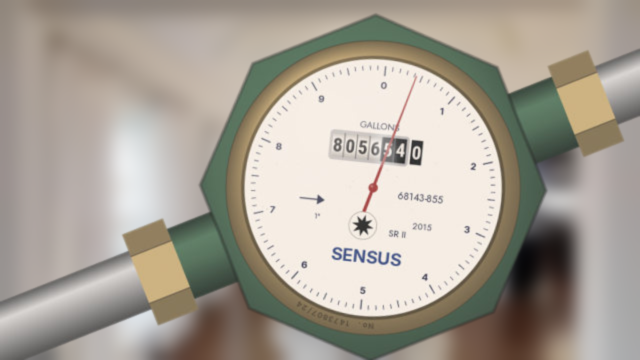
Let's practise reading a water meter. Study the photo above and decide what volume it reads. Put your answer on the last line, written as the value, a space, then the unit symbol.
8056540.4 gal
